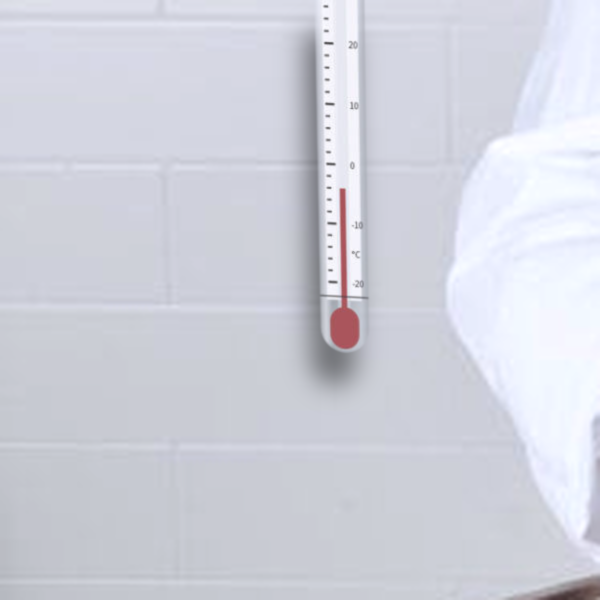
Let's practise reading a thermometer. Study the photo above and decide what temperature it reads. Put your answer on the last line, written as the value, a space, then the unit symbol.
-4 °C
